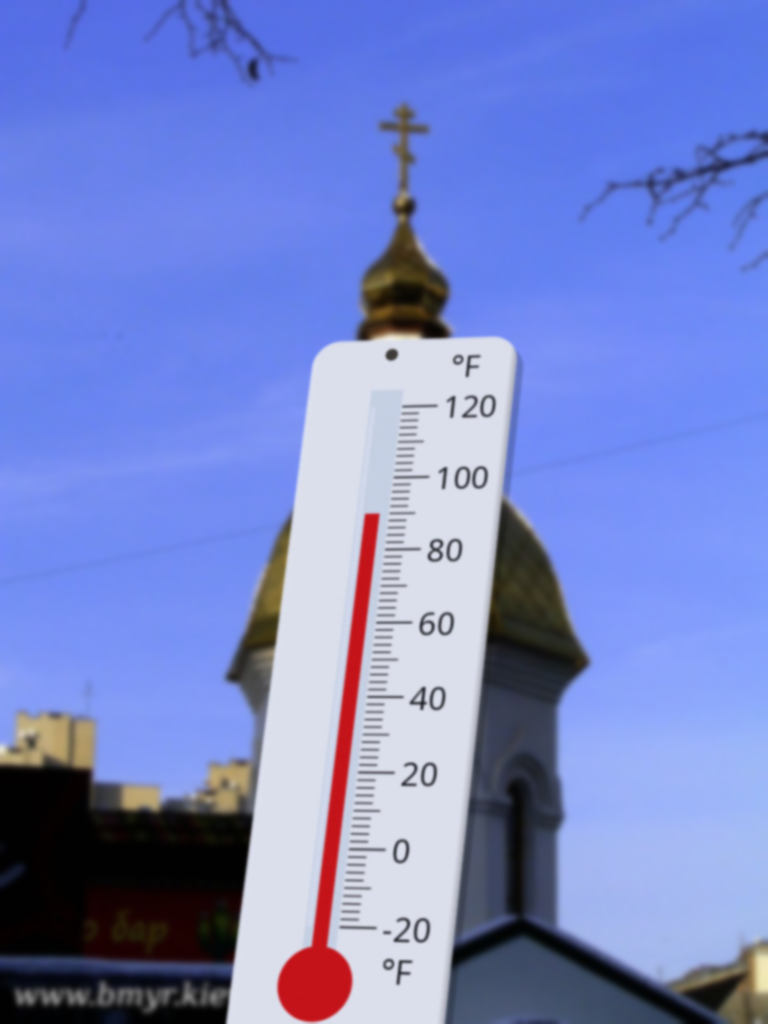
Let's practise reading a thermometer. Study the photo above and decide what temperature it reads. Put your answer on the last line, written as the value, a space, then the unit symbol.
90 °F
